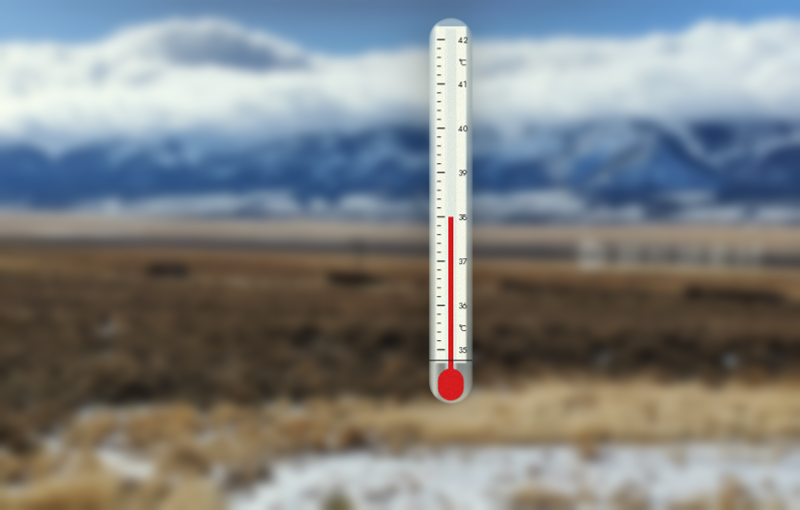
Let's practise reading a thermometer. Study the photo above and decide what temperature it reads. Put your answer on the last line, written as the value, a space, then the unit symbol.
38 °C
